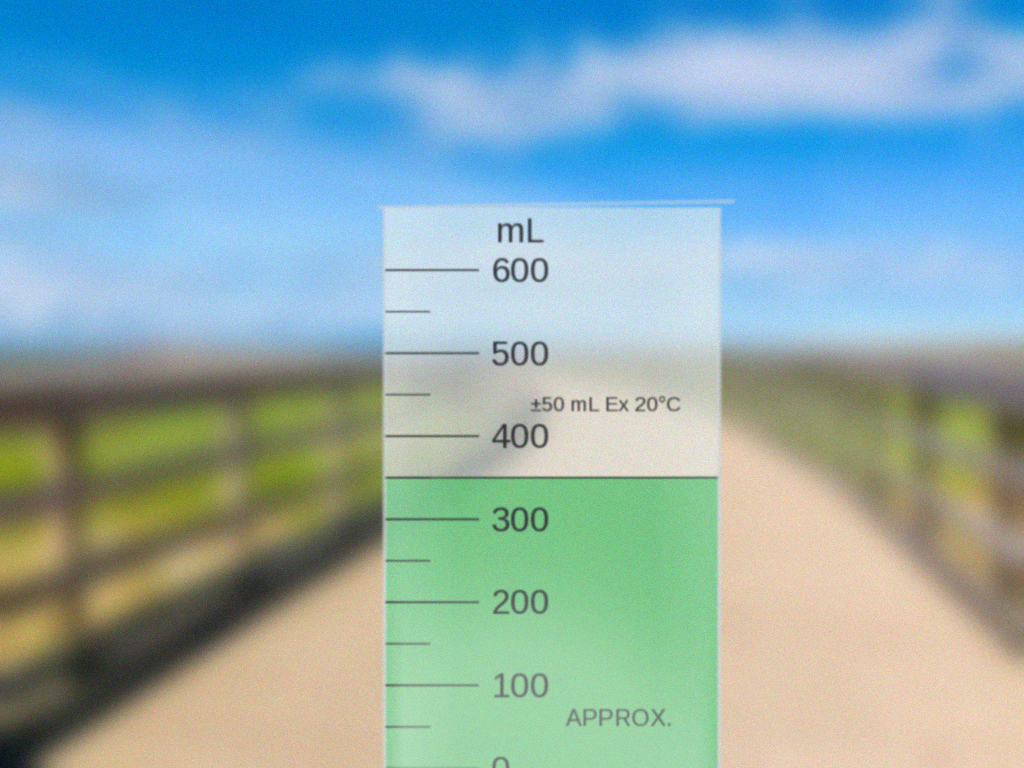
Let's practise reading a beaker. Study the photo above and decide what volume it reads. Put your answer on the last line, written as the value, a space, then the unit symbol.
350 mL
